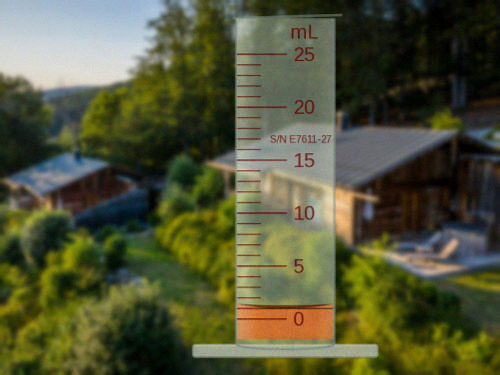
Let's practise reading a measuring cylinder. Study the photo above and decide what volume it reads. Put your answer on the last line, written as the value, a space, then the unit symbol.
1 mL
